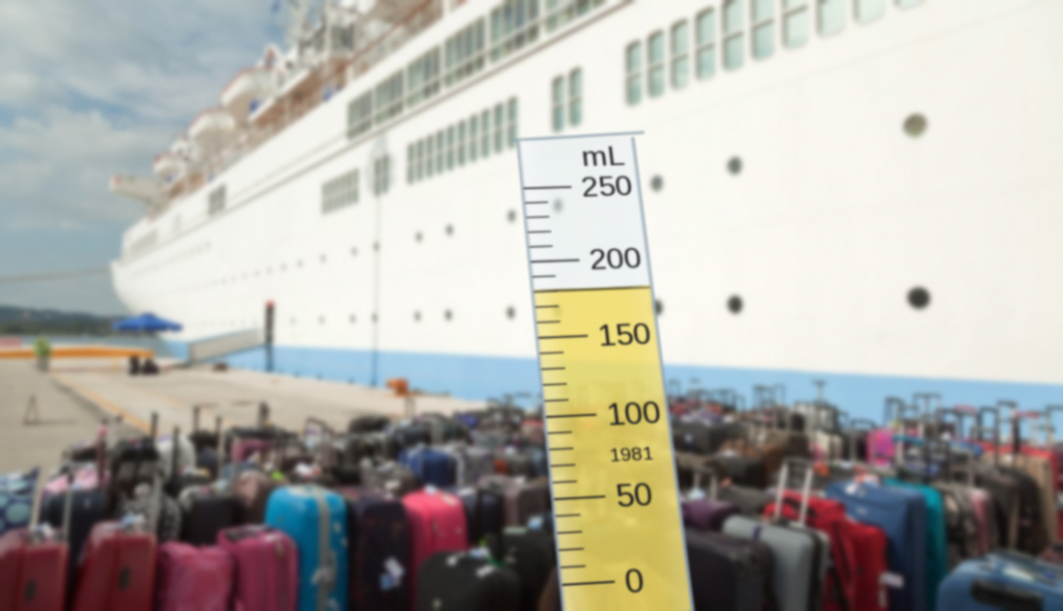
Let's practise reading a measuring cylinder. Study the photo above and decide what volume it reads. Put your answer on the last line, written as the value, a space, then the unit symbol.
180 mL
